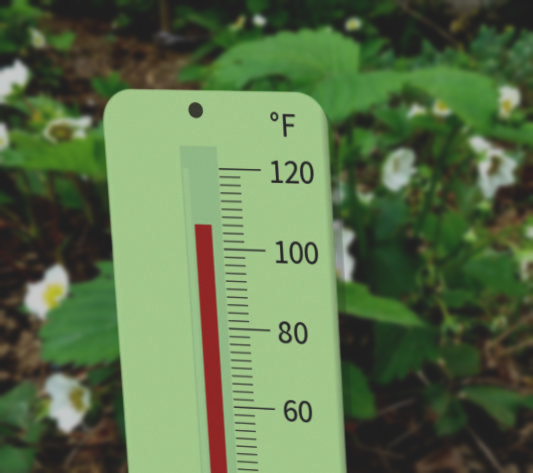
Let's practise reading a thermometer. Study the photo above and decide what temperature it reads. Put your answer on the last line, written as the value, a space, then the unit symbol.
106 °F
